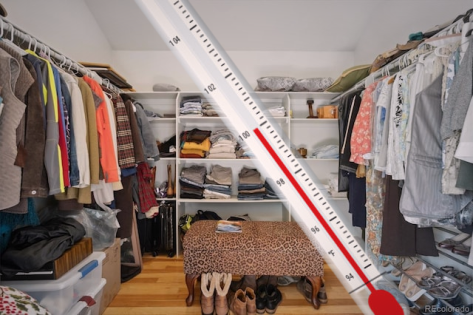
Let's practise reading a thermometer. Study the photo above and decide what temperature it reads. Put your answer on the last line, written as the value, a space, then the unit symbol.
100 °F
